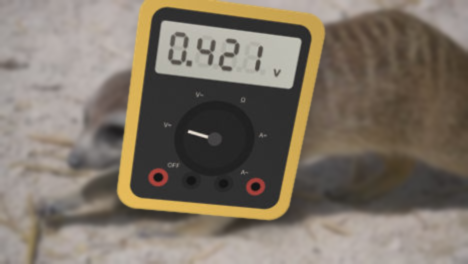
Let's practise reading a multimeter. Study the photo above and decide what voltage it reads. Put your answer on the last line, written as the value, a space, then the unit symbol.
0.421 V
